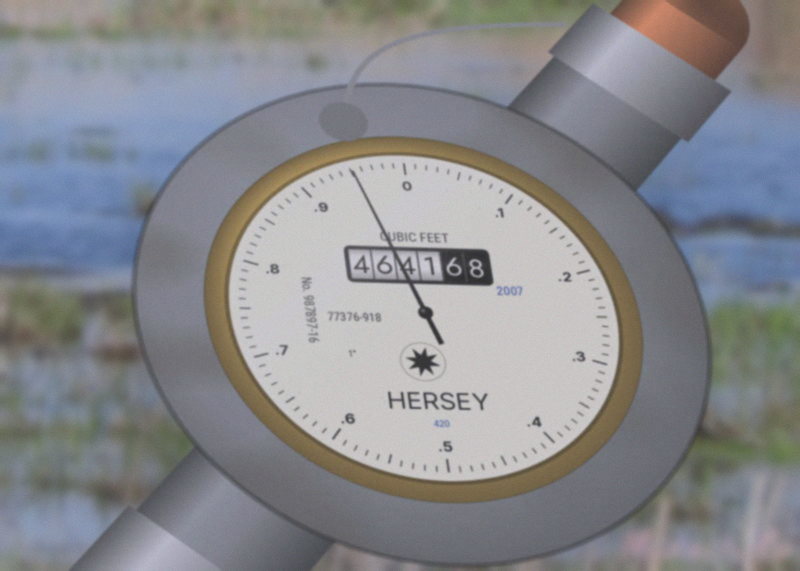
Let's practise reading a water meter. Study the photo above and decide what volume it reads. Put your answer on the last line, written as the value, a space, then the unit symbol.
464167.95 ft³
